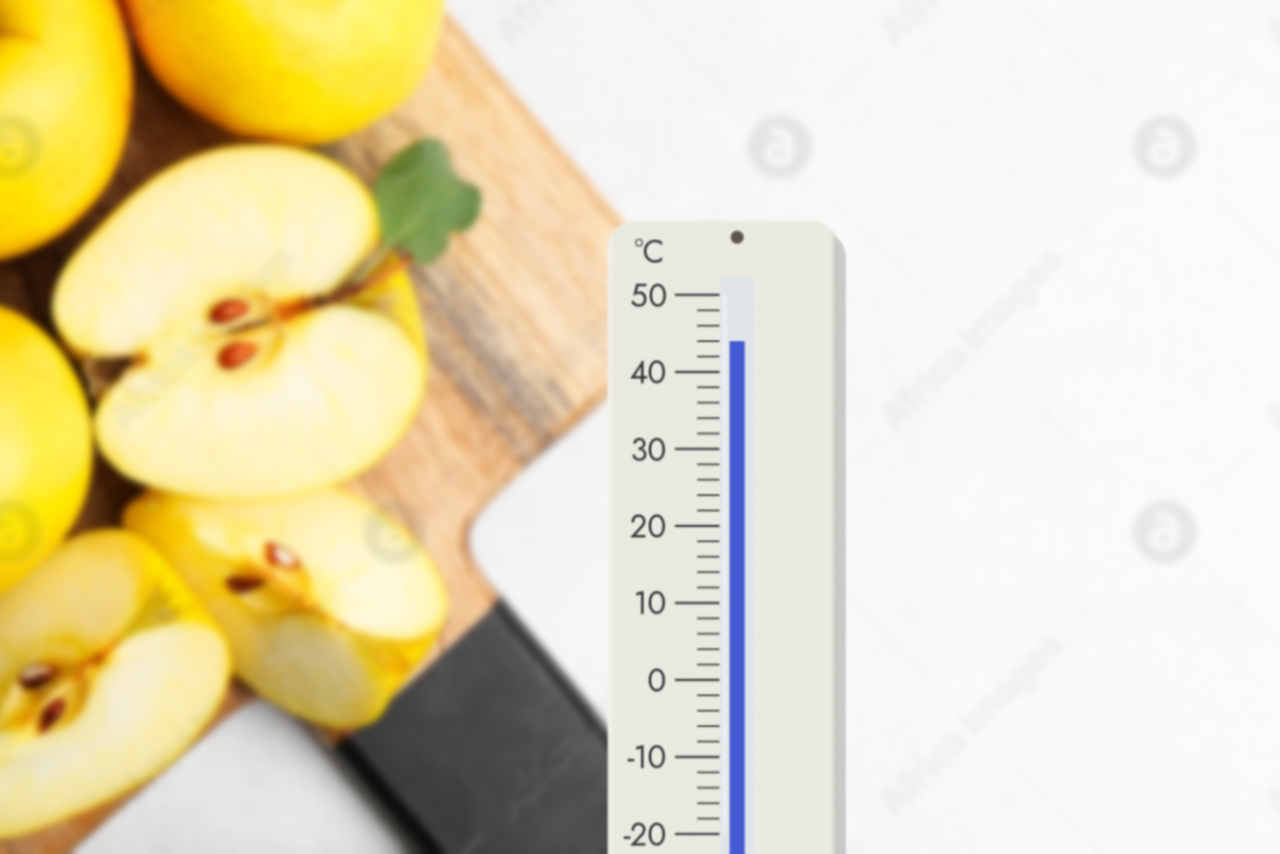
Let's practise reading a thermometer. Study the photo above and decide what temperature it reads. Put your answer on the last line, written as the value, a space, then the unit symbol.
44 °C
